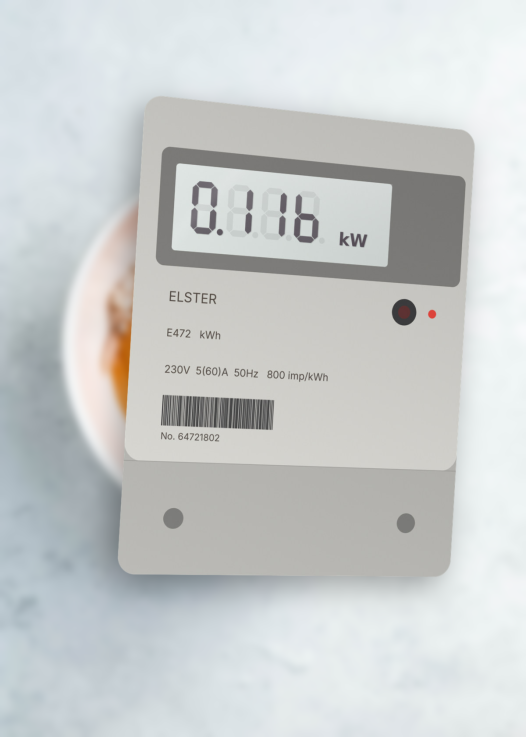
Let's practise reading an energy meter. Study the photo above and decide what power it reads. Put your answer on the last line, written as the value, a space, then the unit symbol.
0.116 kW
